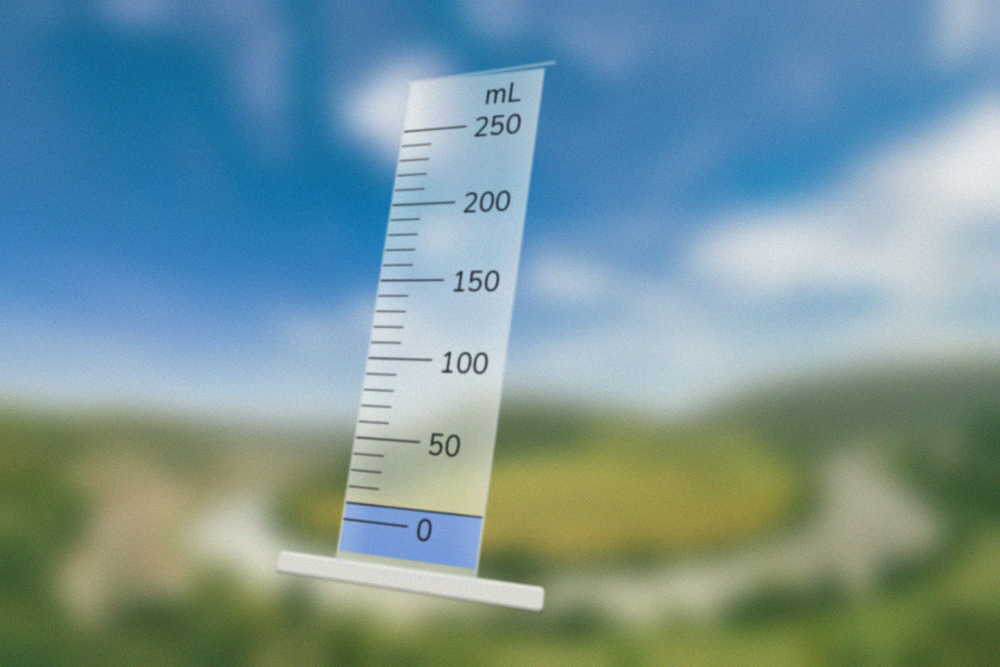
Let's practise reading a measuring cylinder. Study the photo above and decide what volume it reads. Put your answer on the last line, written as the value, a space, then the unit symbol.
10 mL
